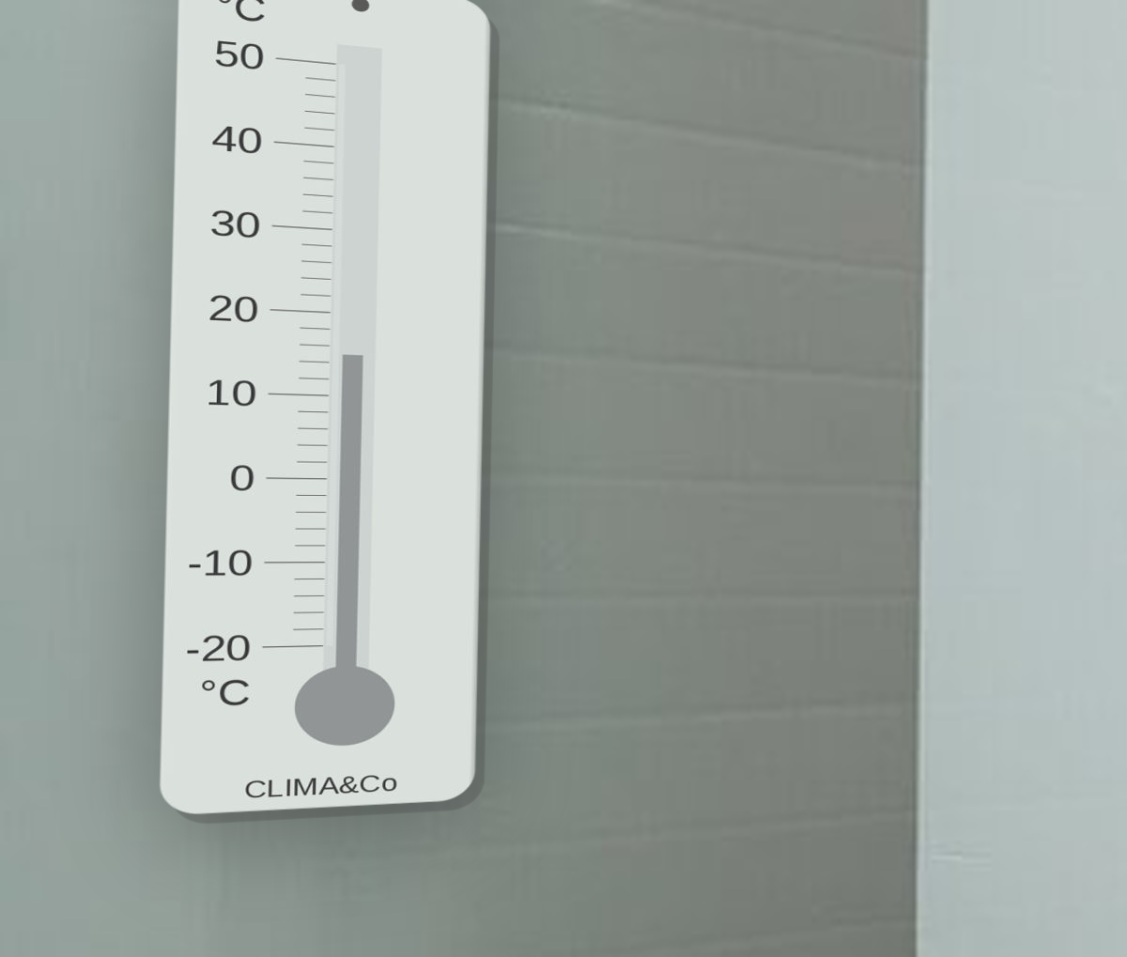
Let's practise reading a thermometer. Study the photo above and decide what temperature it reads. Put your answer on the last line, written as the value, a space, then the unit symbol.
15 °C
